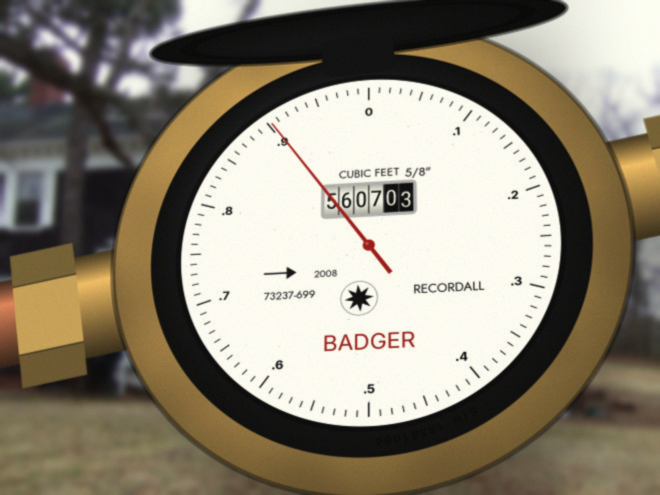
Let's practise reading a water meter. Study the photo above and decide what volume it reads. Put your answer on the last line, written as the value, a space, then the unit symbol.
560702.90 ft³
